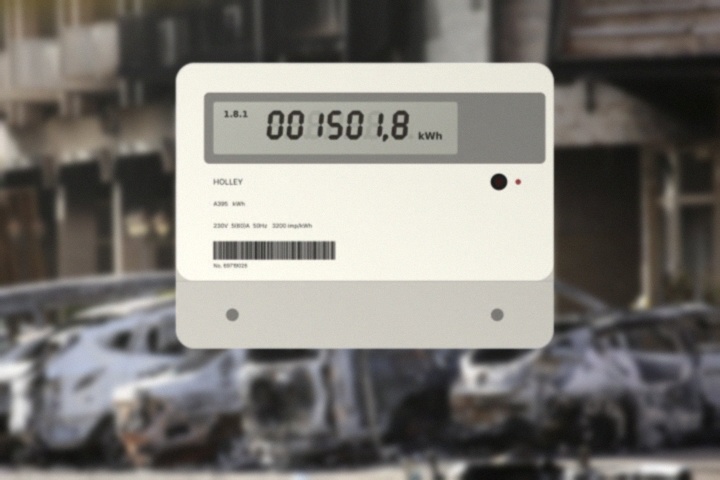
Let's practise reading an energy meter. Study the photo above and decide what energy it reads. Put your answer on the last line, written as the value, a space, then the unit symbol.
1501.8 kWh
